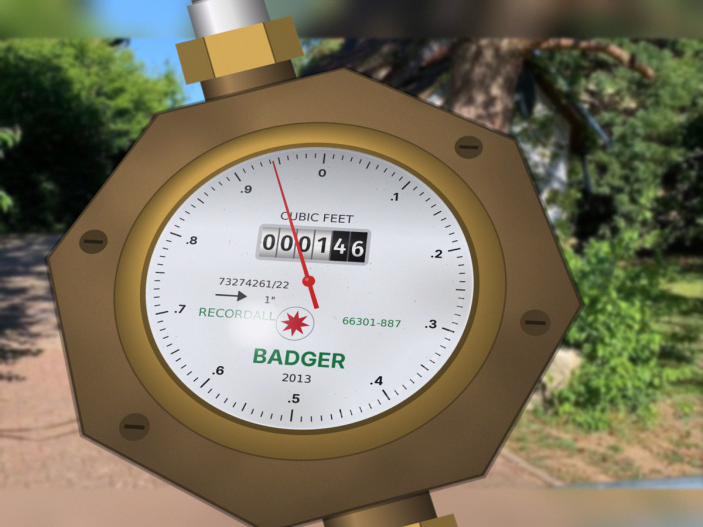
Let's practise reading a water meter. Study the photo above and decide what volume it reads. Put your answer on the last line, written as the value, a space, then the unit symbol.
145.94 ft³
